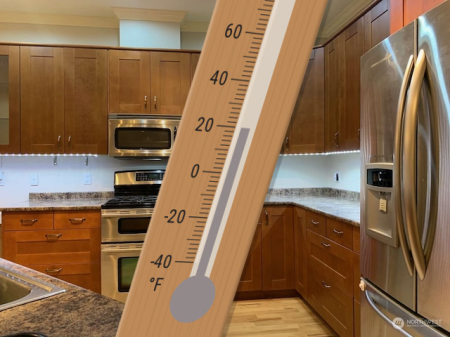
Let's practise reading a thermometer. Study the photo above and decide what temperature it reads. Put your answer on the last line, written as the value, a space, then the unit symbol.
20 °F
